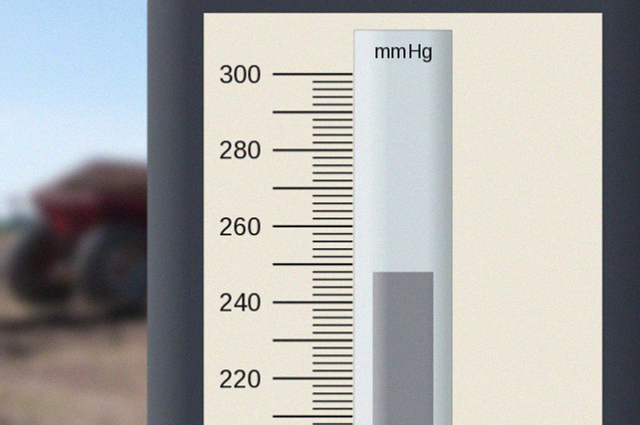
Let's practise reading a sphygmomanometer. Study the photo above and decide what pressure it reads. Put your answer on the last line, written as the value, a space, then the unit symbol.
248 mmHg
